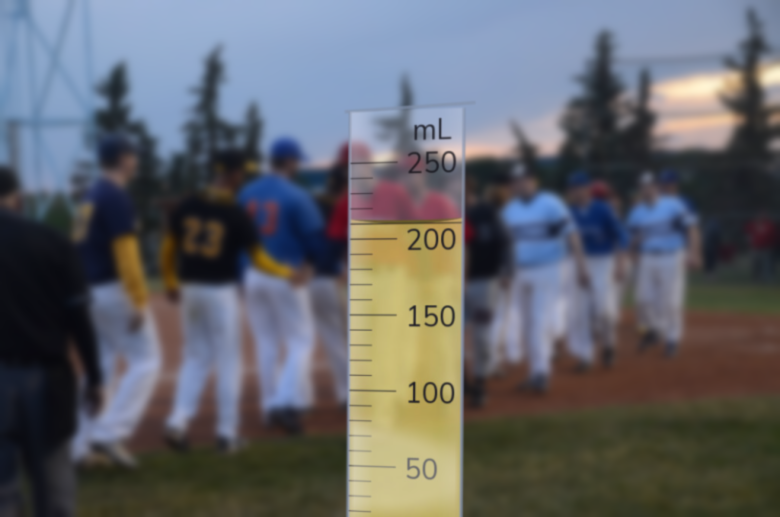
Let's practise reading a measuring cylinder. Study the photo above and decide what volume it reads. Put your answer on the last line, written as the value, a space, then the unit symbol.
210 mL
